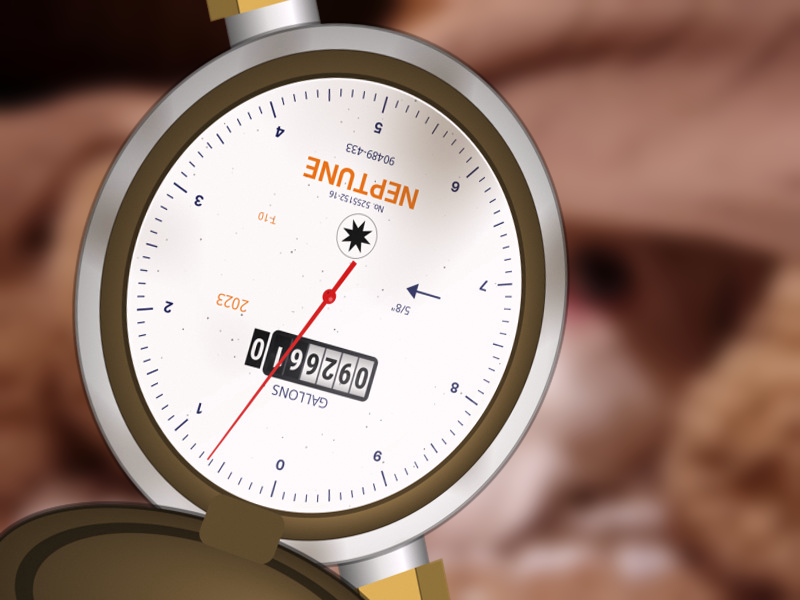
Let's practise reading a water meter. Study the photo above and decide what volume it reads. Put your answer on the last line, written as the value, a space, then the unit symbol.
926610.6 gal
